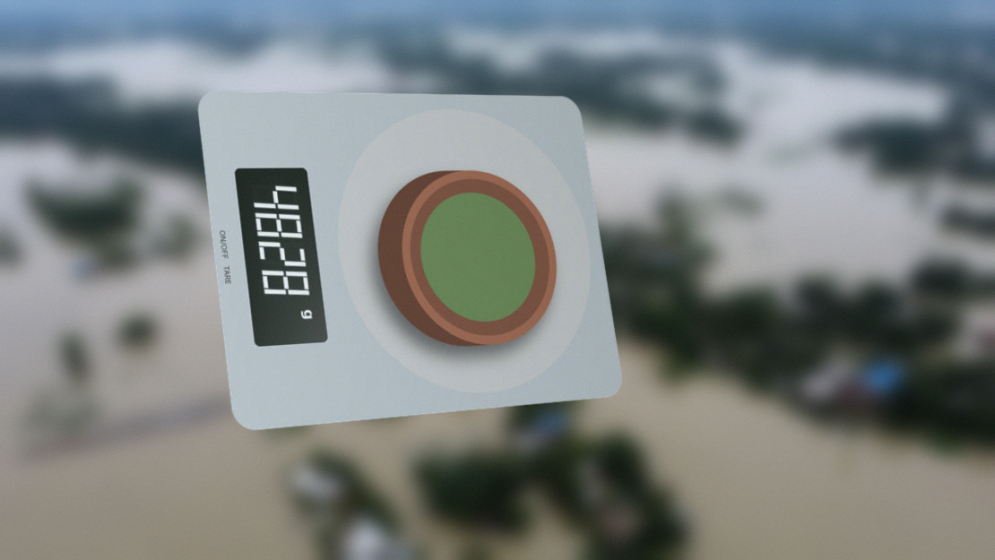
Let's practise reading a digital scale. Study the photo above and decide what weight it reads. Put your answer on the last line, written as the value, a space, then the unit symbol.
4828 g
